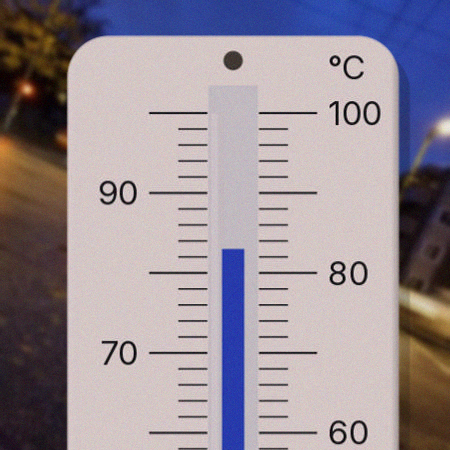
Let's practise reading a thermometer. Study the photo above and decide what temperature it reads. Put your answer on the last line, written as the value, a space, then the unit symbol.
83 °C
